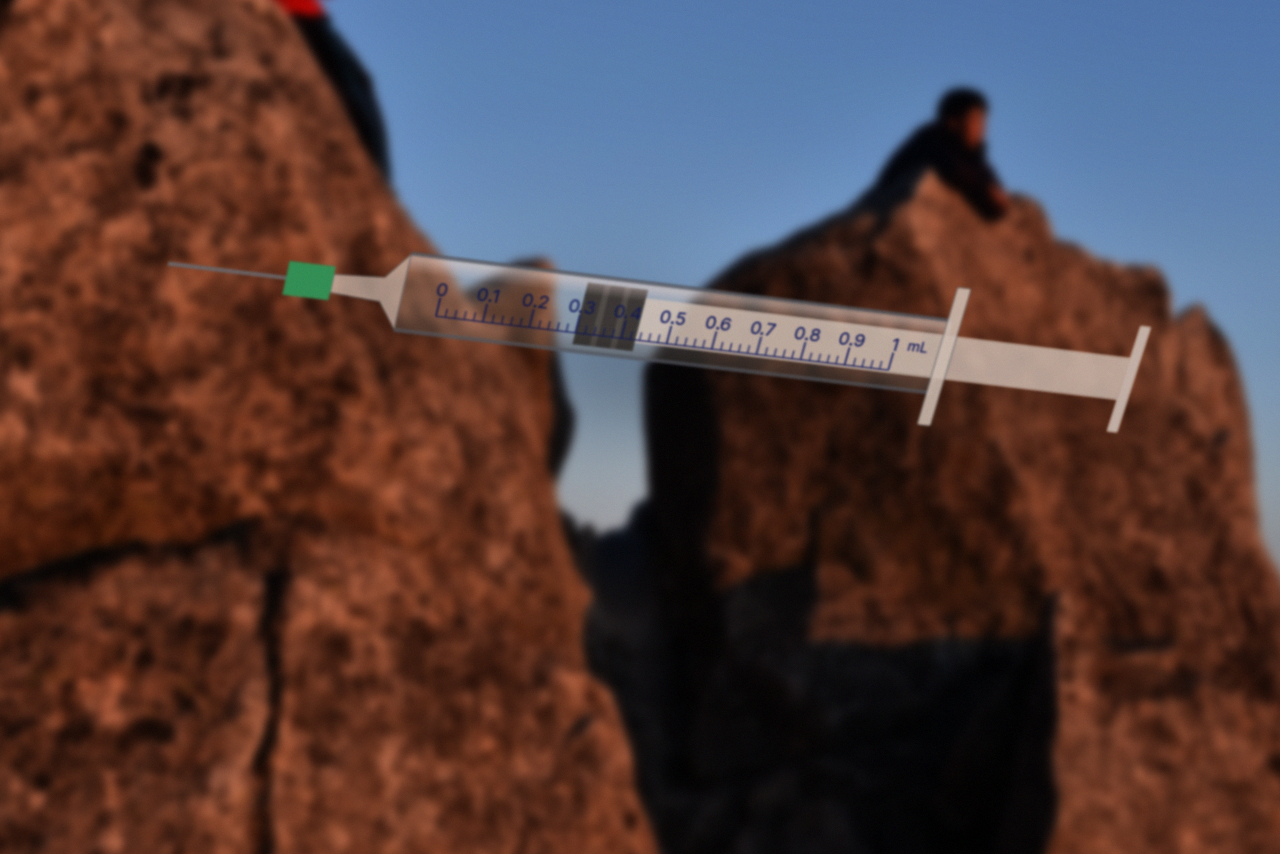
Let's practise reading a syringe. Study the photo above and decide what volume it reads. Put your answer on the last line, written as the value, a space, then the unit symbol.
0.3 mL
